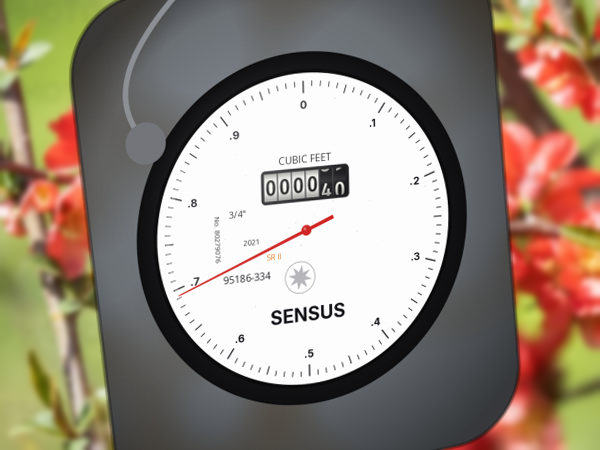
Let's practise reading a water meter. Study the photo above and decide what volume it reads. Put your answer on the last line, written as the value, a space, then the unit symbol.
39.69 ft³
